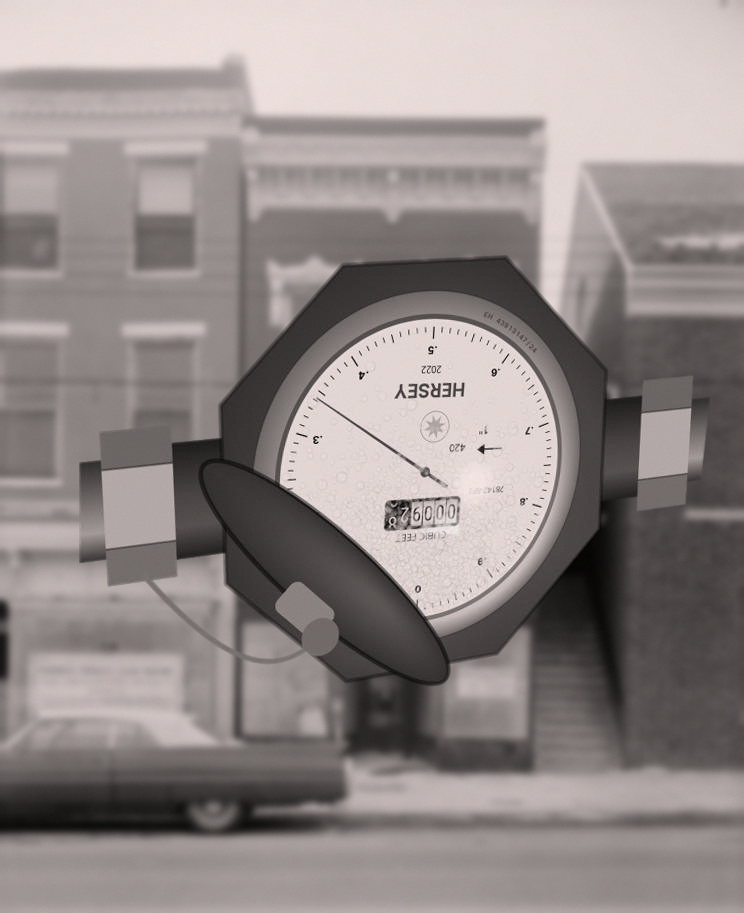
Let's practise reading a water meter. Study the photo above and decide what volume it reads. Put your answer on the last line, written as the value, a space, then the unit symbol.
928.34 ft³
